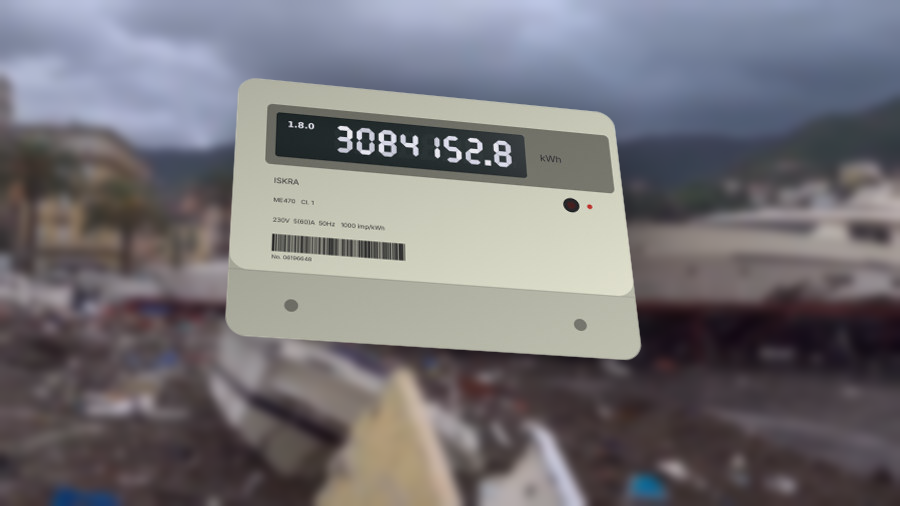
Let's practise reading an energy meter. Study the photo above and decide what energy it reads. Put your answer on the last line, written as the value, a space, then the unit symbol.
3084152.8 kWh
